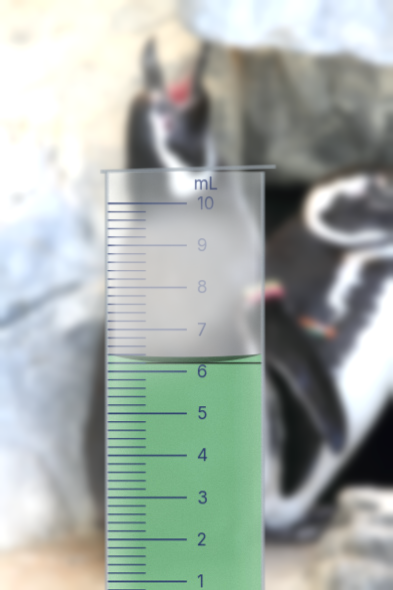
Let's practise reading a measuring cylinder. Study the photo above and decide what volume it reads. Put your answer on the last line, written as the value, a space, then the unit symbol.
6.2 mL
